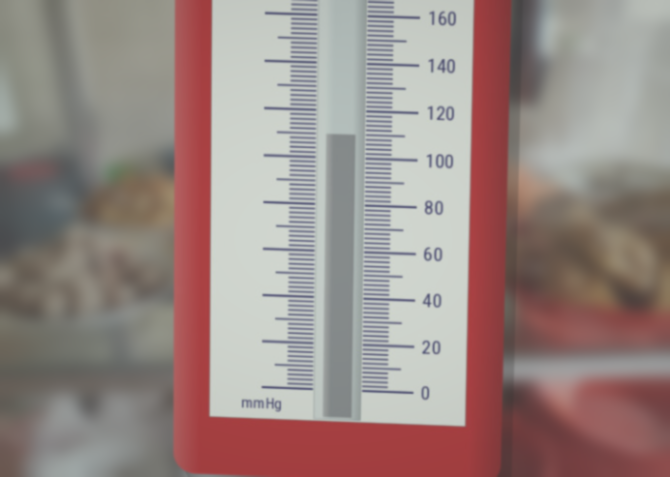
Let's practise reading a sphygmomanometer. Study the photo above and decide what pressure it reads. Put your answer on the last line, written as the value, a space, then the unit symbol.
110 mmHg
